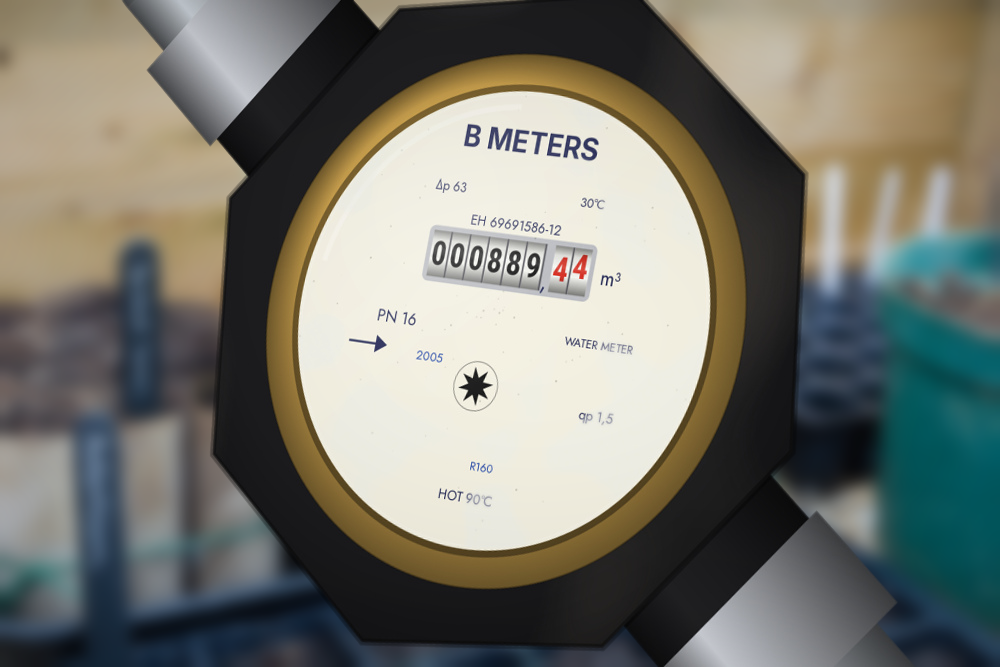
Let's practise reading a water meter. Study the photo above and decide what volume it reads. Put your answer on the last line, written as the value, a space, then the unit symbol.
889.44 m³
